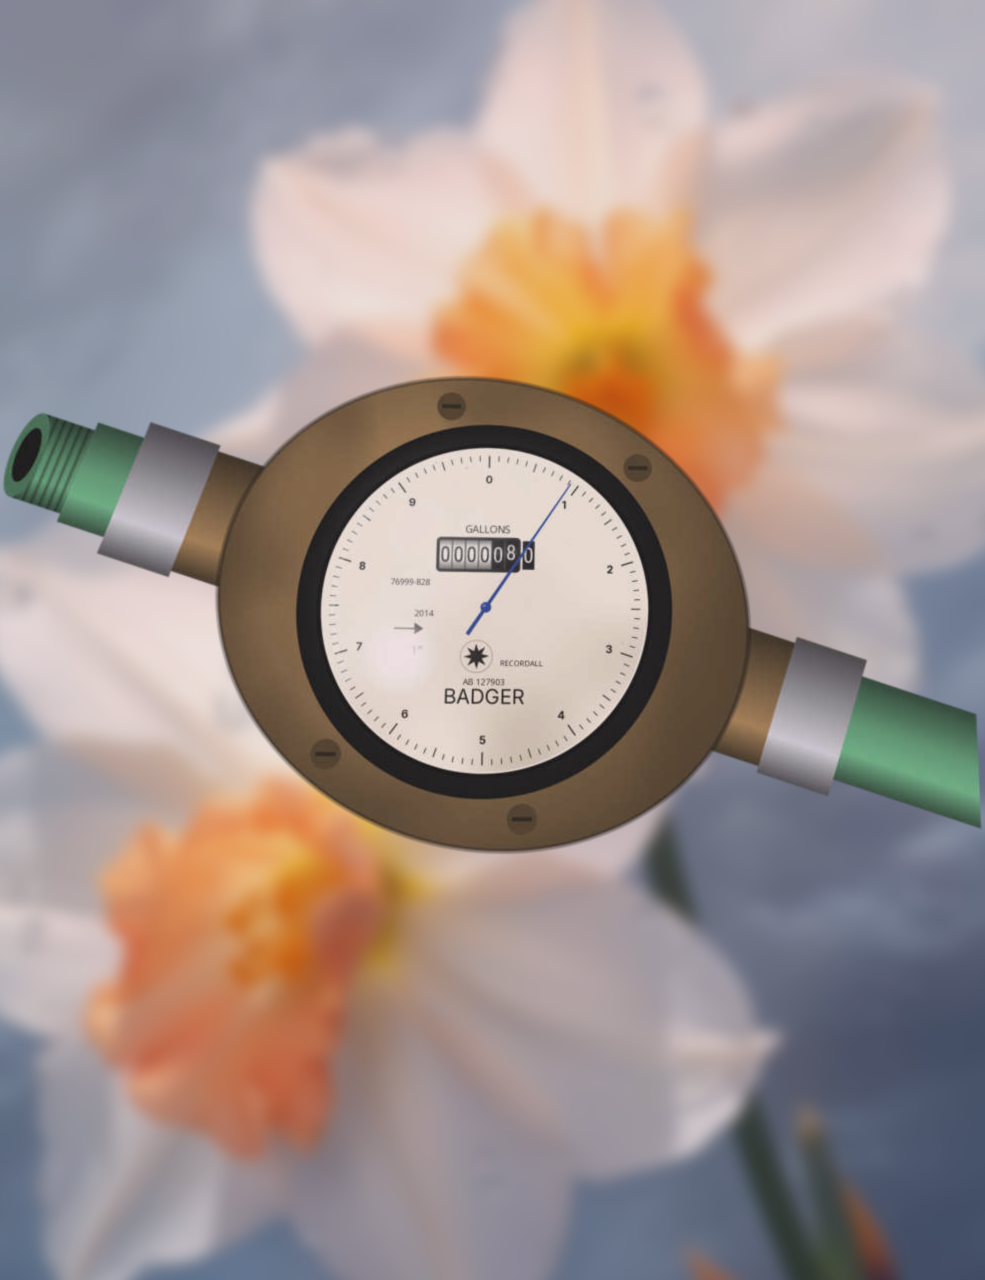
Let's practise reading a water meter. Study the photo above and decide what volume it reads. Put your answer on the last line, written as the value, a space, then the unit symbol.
80.9 gal
